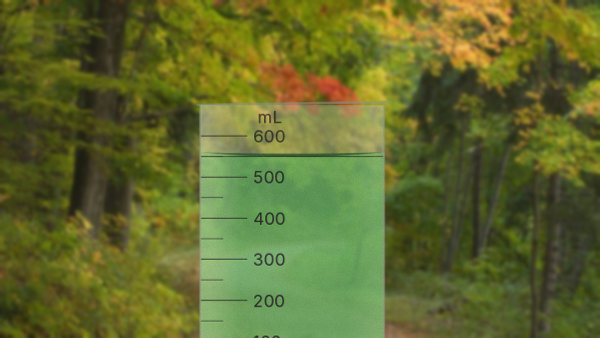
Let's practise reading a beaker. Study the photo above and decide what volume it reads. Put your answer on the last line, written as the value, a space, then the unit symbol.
550 mL
